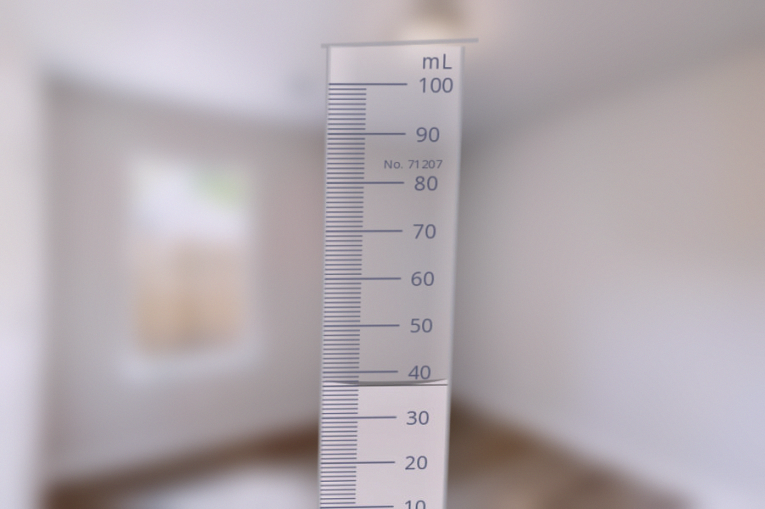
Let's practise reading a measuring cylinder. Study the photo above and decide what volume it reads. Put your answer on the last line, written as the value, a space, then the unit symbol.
37 mL
